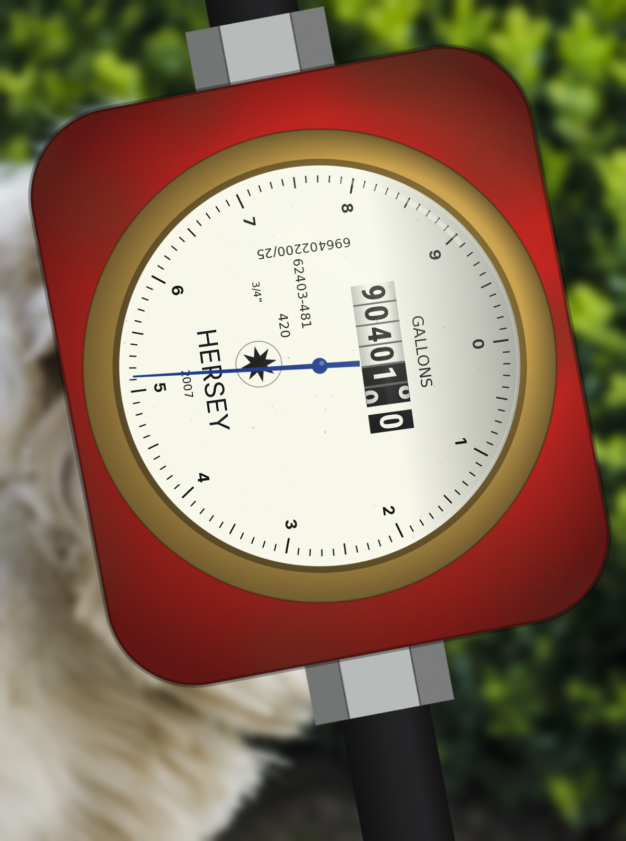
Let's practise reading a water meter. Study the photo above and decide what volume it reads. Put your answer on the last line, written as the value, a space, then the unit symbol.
9040185.1 gal
